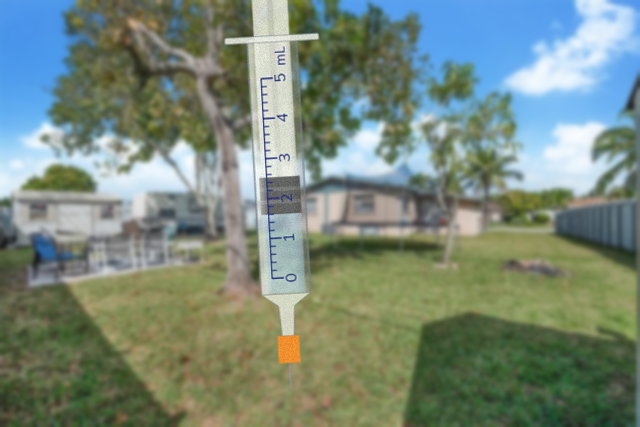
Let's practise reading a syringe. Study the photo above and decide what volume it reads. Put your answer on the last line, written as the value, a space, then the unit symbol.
1.6 mL
